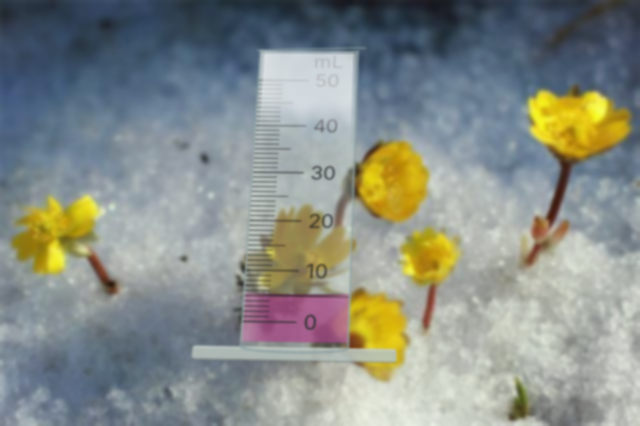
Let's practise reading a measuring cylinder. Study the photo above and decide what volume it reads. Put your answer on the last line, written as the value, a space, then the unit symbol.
5 mL
